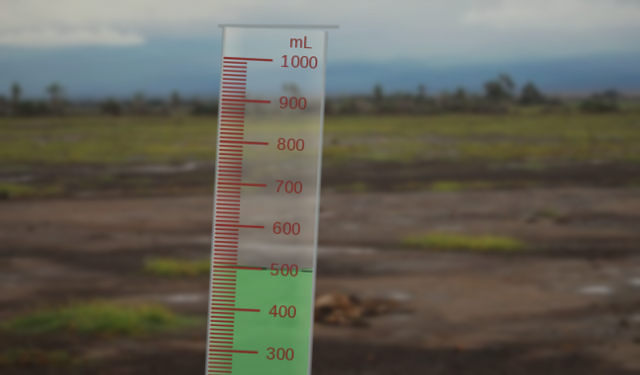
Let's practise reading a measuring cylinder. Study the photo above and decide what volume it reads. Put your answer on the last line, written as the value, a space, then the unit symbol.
500 mL
